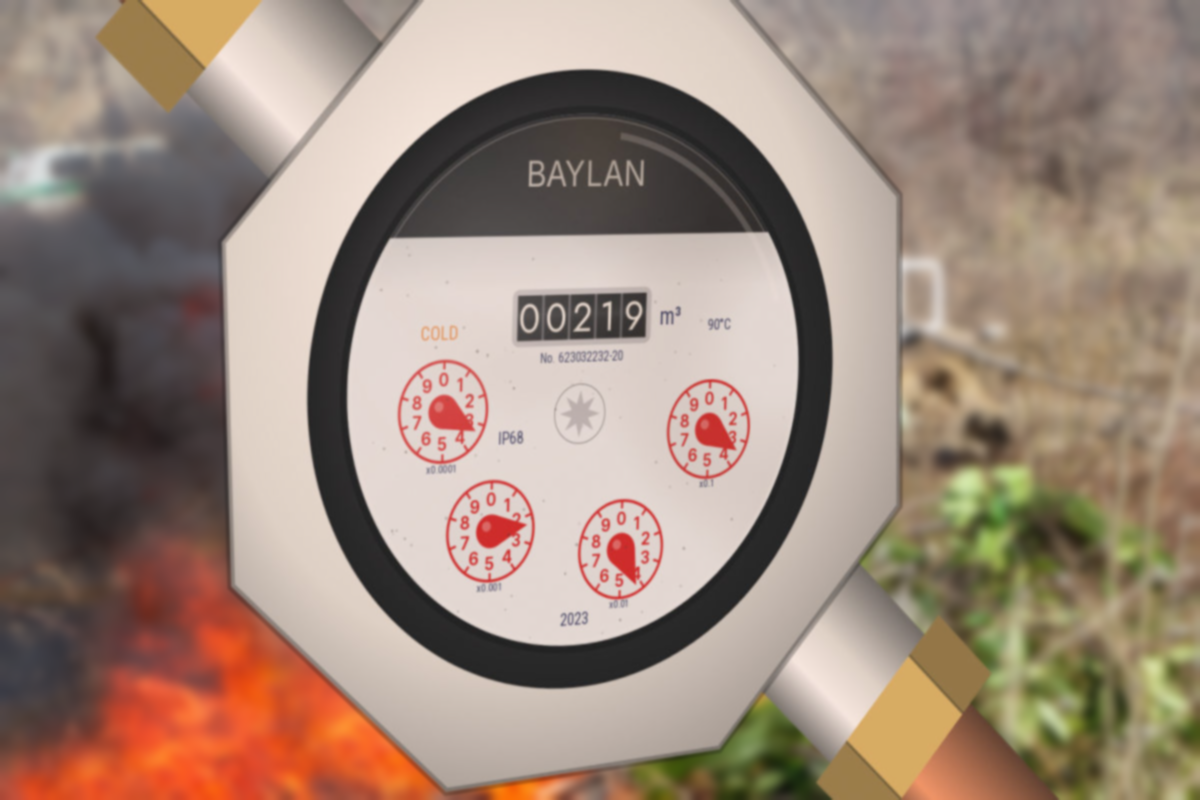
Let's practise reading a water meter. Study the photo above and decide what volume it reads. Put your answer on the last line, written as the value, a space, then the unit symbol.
219.3423 m³
